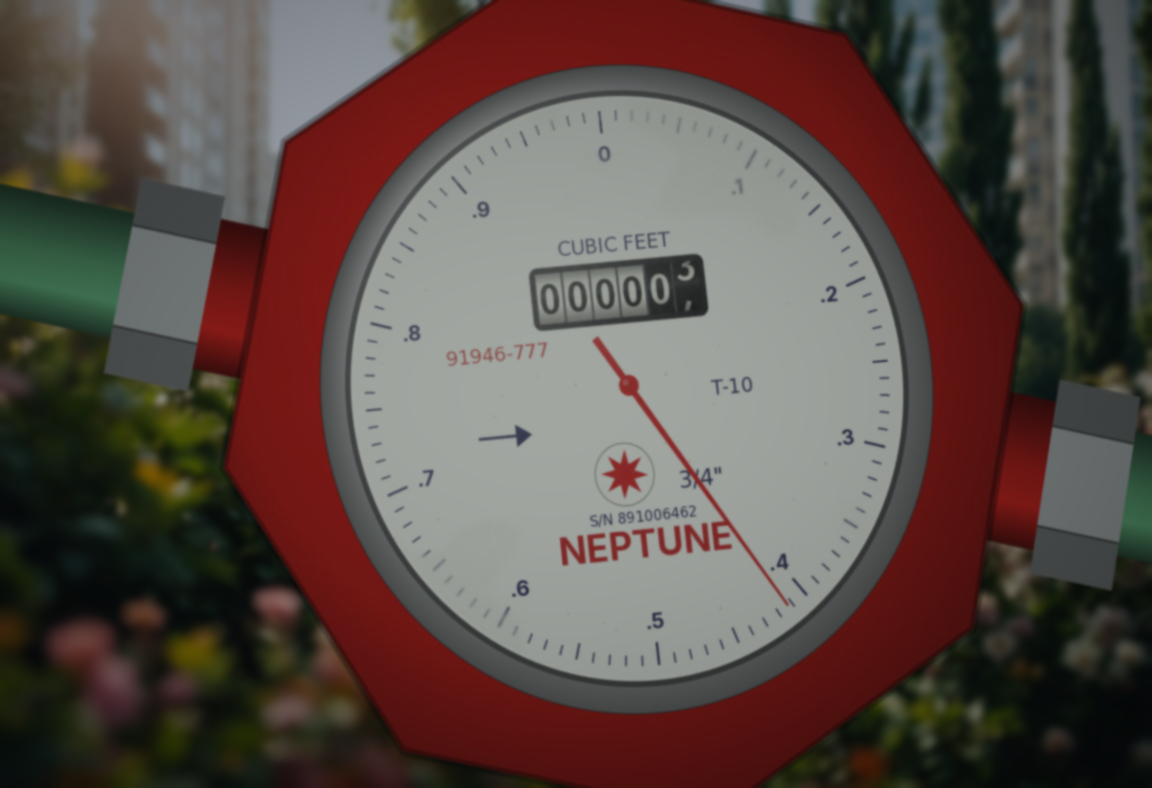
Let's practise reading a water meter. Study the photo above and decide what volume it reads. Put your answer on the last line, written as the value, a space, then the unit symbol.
3.41 ft³
